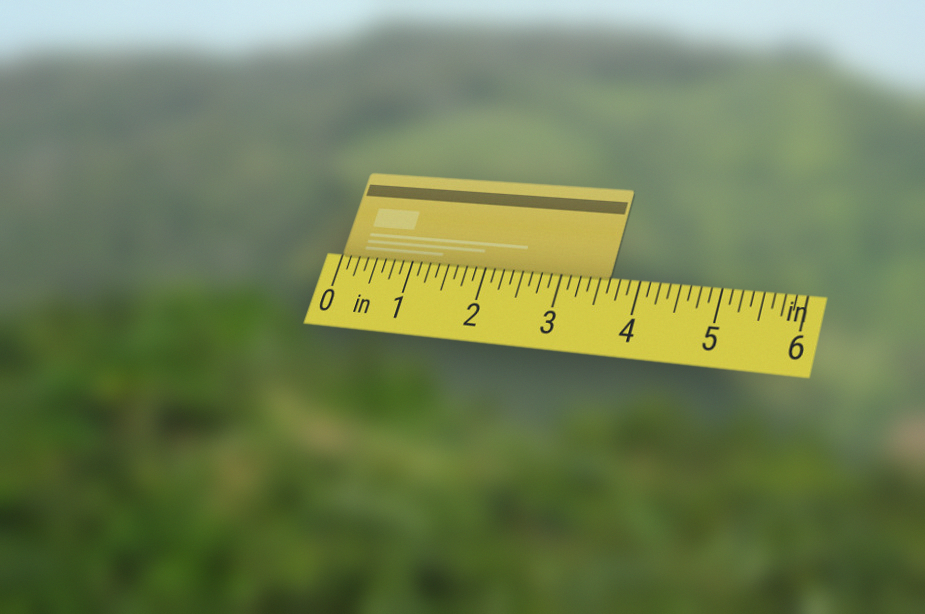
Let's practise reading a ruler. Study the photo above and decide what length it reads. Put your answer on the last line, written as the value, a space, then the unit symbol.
3.625 in
